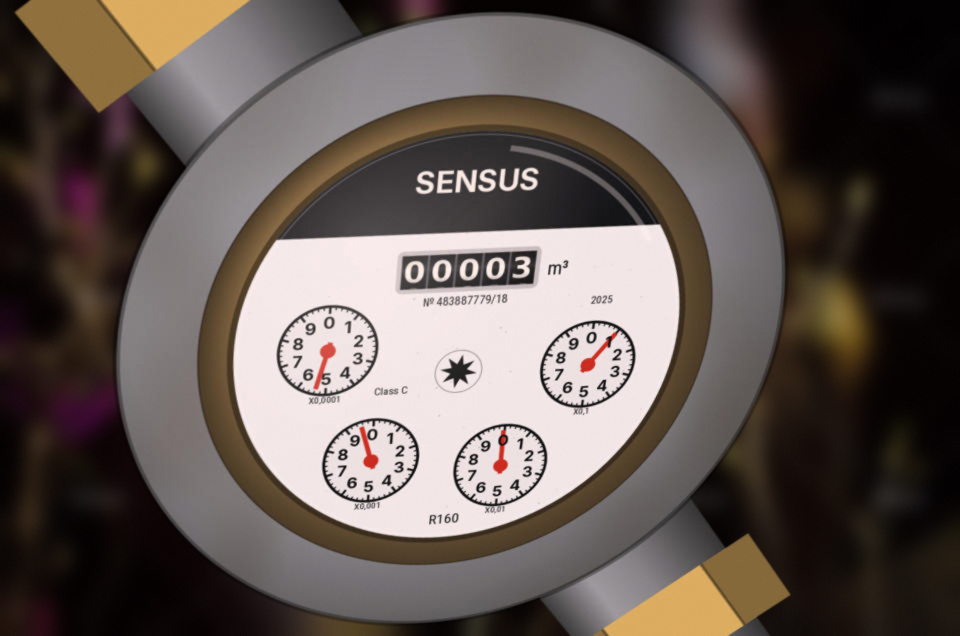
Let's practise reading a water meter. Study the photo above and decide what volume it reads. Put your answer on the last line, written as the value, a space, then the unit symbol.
3.0995 m³
